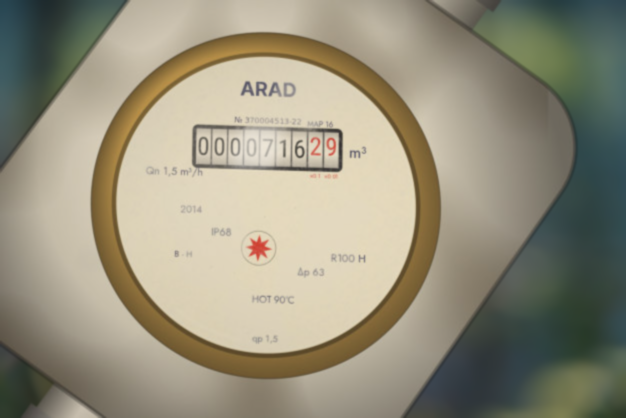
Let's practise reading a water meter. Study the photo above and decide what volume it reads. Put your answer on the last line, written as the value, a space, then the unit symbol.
716.29 m³
